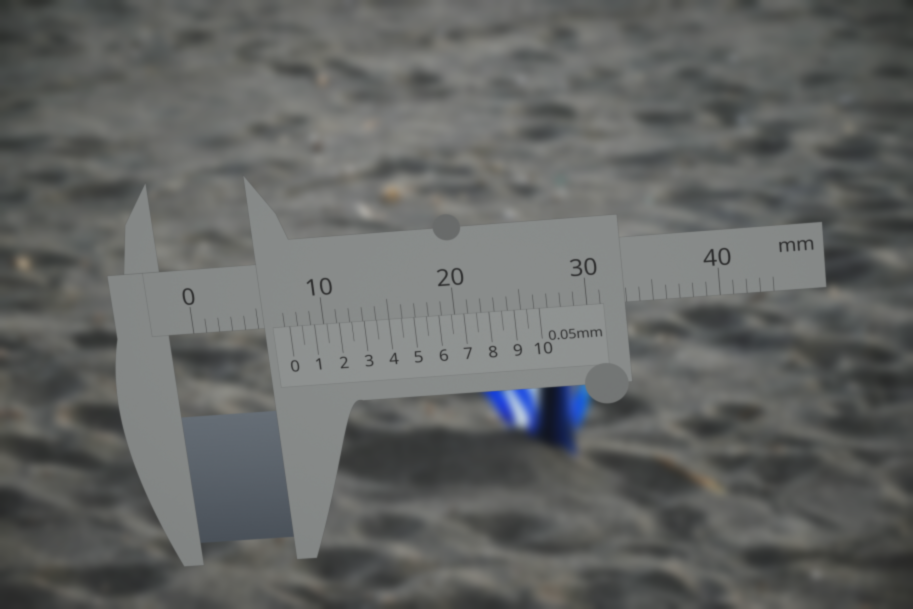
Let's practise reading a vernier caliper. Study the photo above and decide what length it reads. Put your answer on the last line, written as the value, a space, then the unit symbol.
7.4 mm
